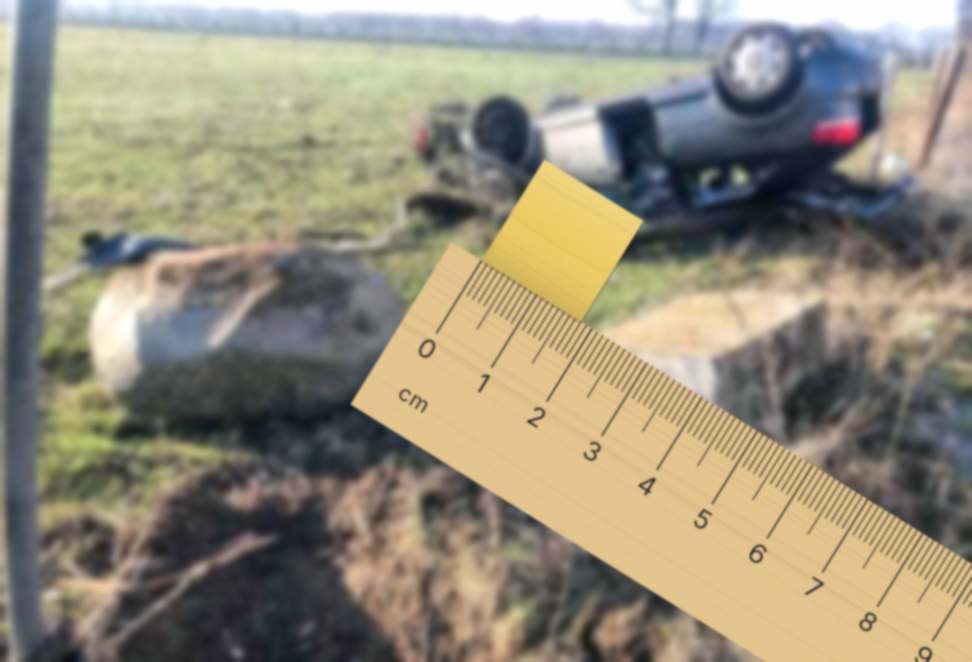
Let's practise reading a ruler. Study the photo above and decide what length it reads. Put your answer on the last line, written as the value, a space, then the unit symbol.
1.8 cm
